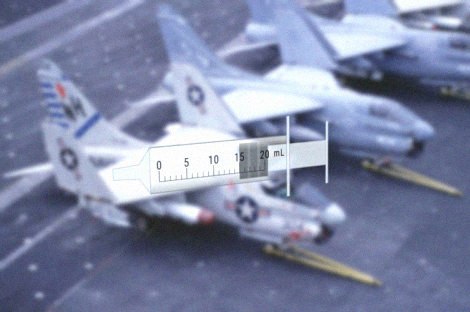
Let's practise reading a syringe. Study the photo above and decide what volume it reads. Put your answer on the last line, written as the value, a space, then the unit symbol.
15 mL
